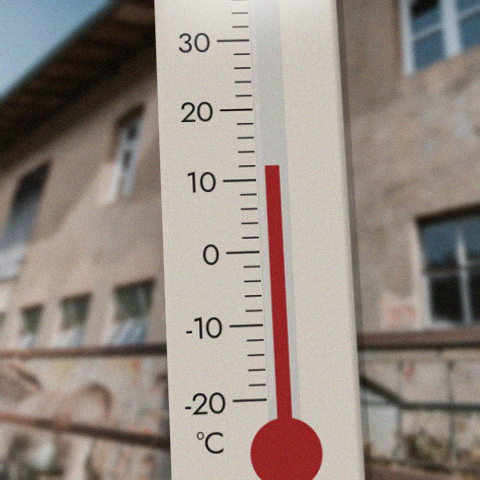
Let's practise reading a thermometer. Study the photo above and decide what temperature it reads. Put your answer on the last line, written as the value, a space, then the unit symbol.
12 °C
